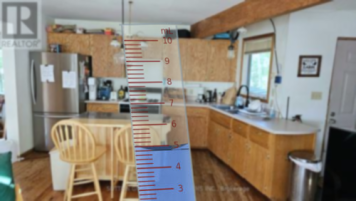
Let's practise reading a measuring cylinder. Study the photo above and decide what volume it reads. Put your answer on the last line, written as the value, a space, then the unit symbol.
4.8 mL
